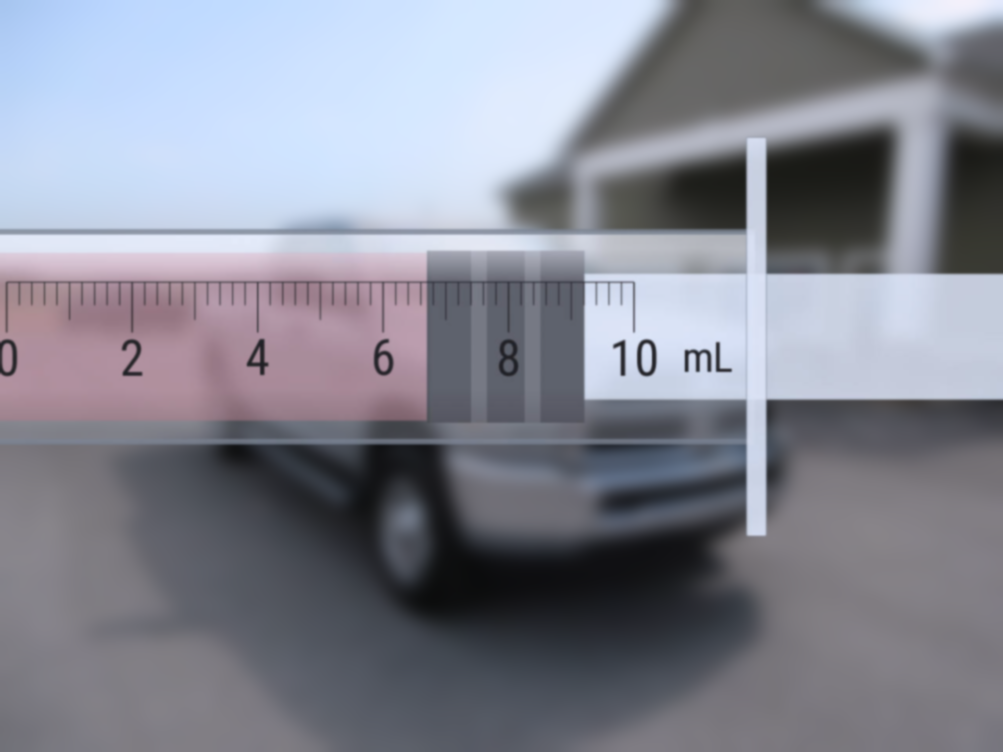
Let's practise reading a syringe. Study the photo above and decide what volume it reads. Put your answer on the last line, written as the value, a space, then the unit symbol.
6.7 mL
